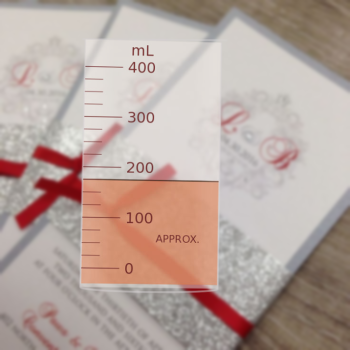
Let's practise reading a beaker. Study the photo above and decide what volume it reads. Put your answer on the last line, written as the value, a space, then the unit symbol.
175 mL
